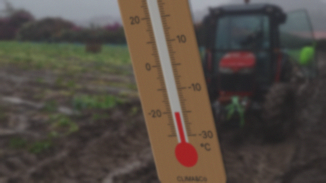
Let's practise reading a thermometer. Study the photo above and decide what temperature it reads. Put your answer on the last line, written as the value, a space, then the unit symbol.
-20 °C
